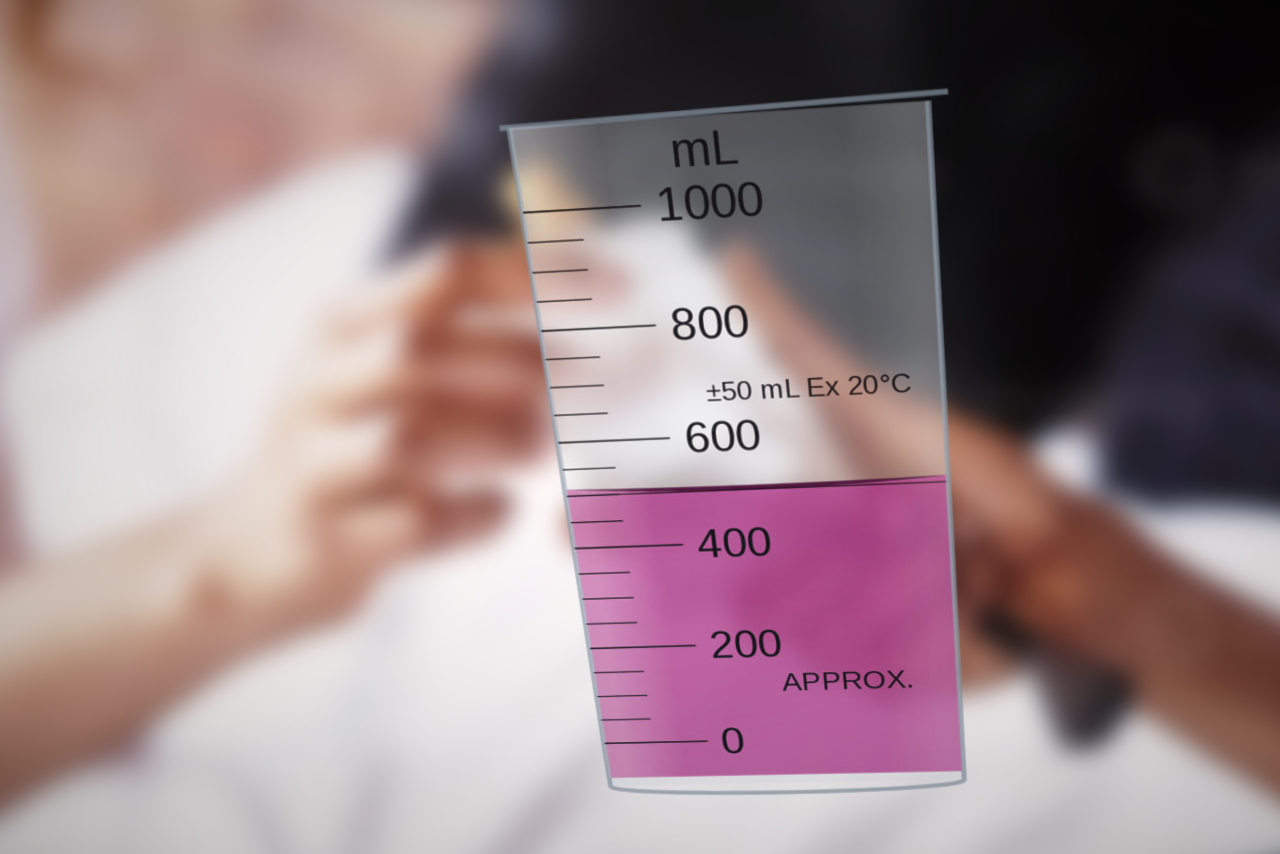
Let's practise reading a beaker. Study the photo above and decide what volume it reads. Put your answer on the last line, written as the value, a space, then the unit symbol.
500 mL
